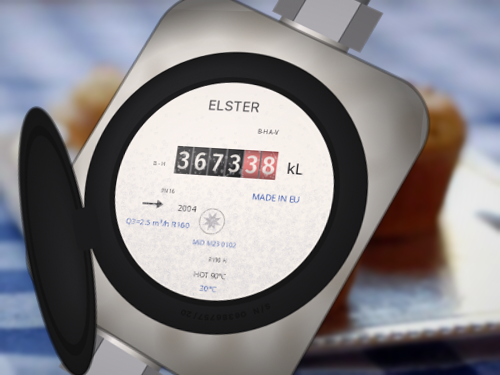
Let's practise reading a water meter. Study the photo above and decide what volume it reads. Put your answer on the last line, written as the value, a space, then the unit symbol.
3673.38 kL
